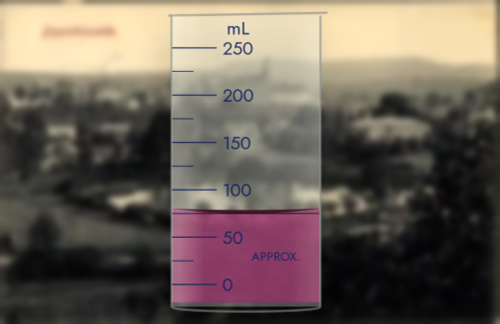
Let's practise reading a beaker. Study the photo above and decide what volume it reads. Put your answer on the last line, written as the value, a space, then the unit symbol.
75 mL
